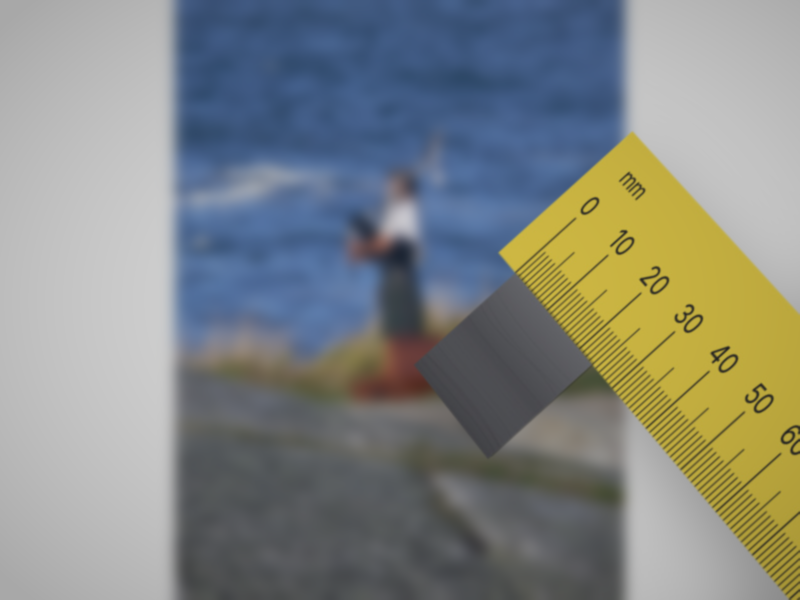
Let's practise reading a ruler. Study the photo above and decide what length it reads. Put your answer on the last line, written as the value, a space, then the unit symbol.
24 mm
